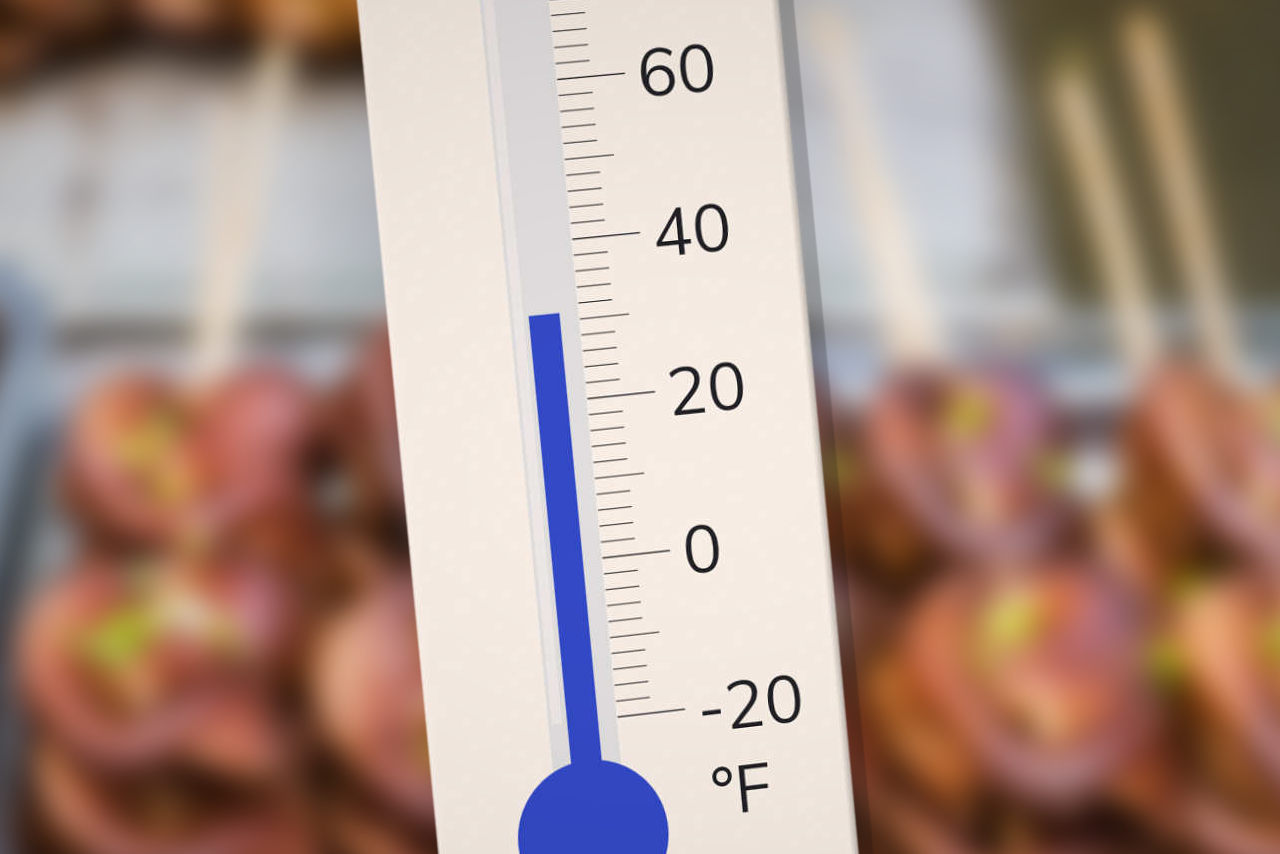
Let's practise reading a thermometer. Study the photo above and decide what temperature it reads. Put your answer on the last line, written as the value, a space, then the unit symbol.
31 °F
